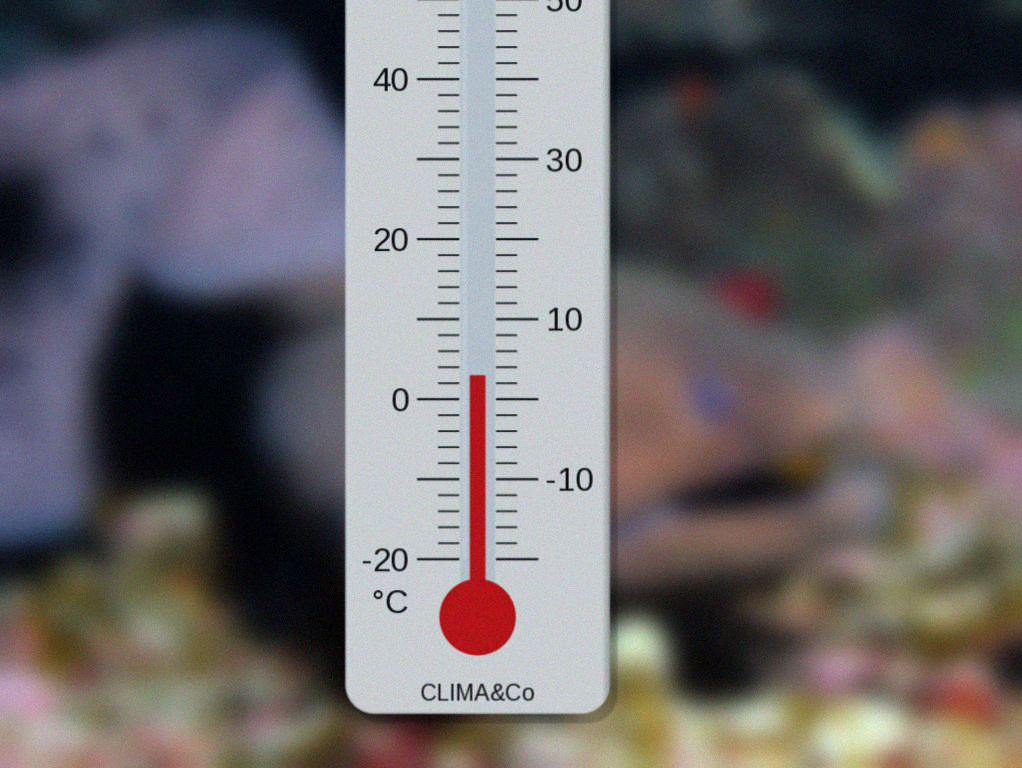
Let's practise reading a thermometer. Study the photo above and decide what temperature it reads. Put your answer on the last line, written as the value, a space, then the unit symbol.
3 °C
